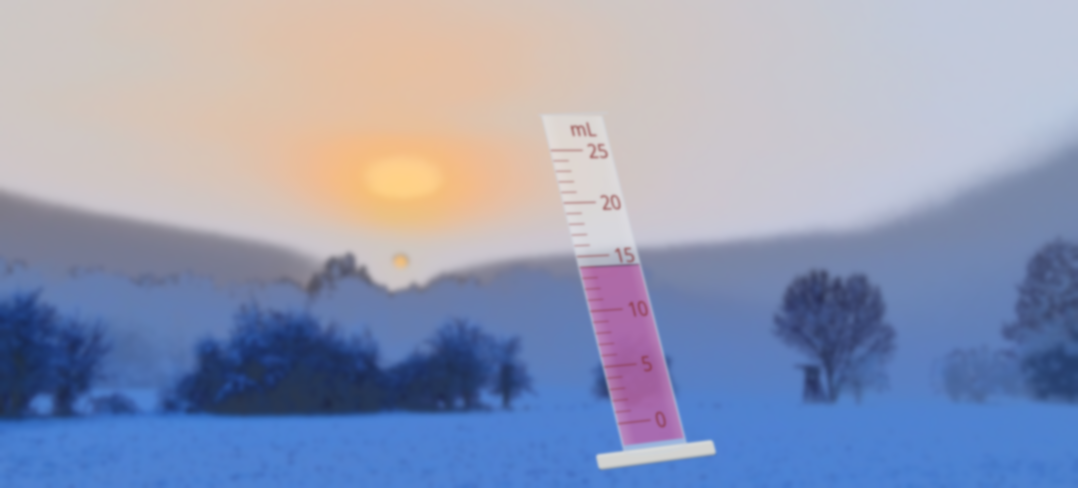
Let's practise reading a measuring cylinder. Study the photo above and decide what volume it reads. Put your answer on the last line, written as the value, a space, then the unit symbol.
14 mL
